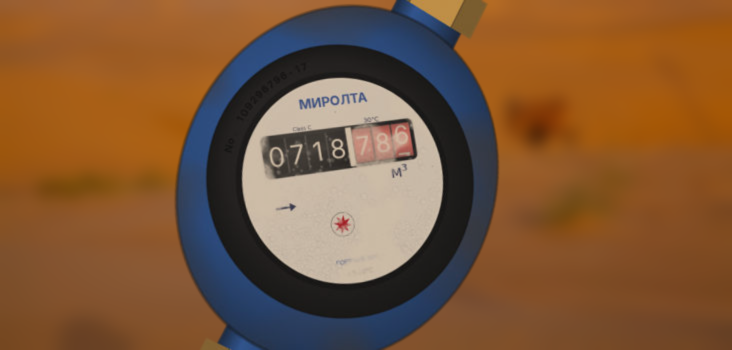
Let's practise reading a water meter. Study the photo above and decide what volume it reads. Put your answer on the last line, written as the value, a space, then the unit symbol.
718.786 m³
